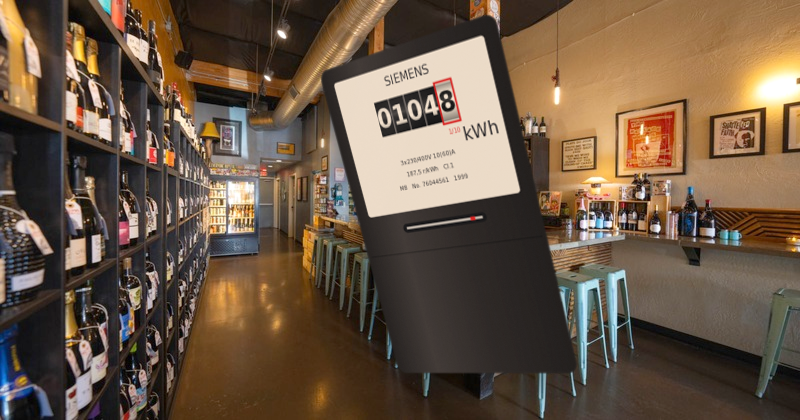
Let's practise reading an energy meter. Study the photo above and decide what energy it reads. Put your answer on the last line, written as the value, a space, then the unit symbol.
104.8 kWh
